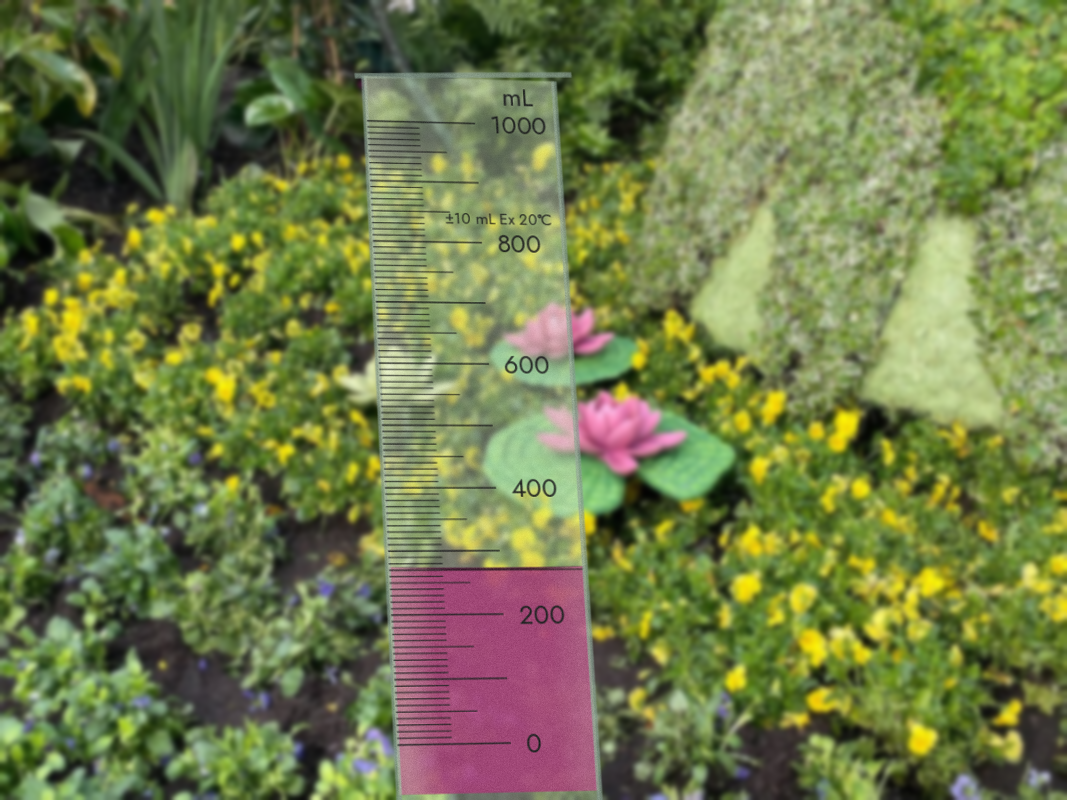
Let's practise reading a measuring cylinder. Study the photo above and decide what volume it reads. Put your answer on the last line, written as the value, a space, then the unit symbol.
270 mL
